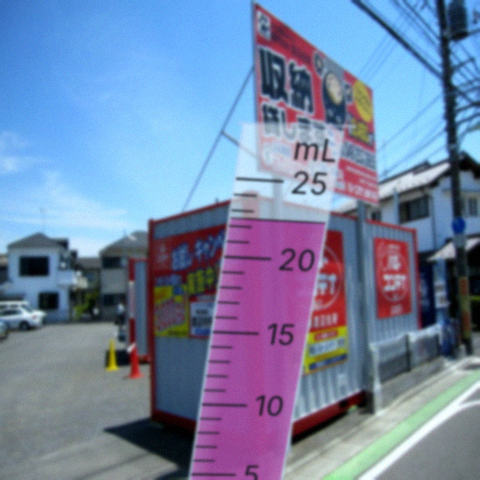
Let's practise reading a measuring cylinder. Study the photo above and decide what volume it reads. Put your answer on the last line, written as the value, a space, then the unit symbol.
22.5 mL
